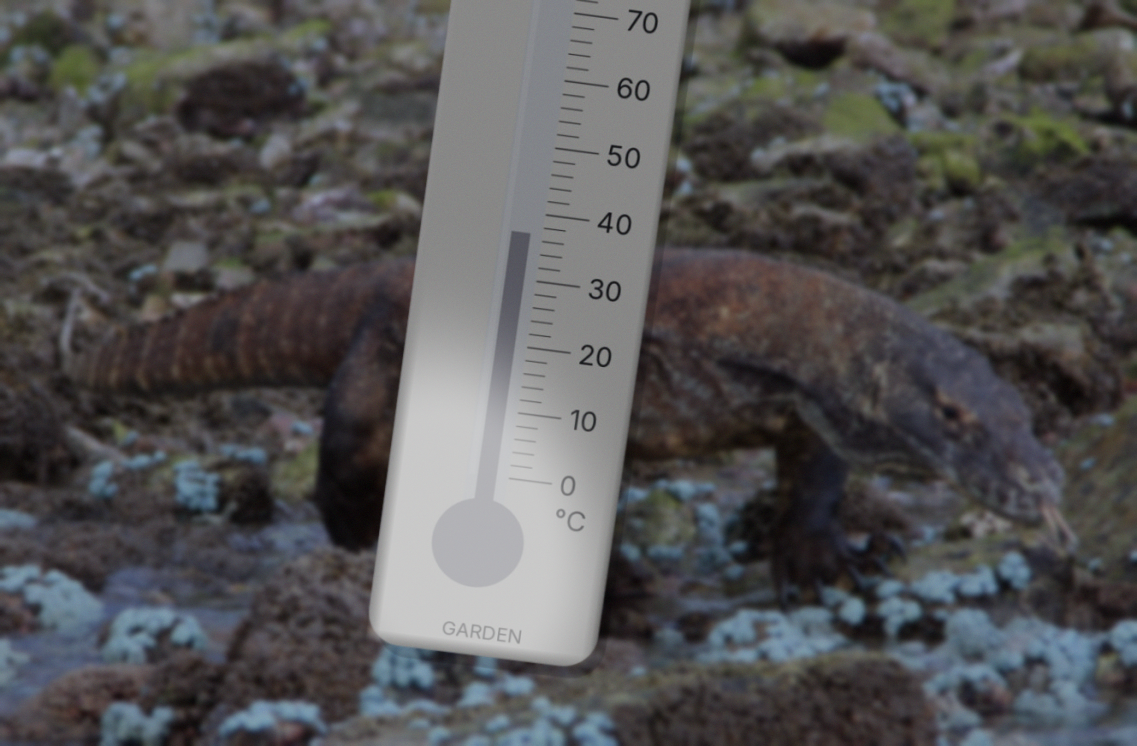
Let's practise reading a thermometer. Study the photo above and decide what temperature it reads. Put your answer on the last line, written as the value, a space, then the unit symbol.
37 °C
